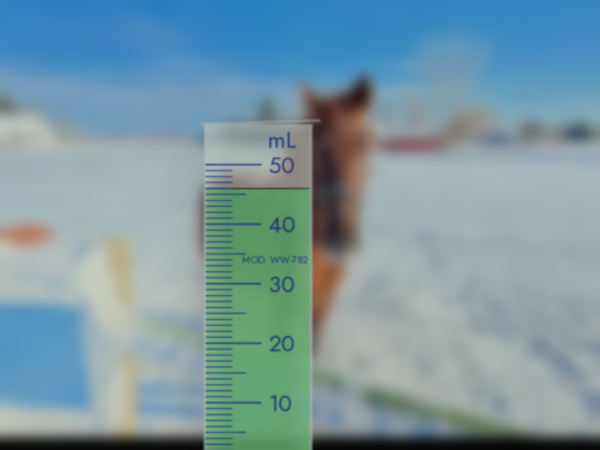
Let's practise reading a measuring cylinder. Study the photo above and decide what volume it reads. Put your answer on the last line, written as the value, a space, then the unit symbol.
46 mL
